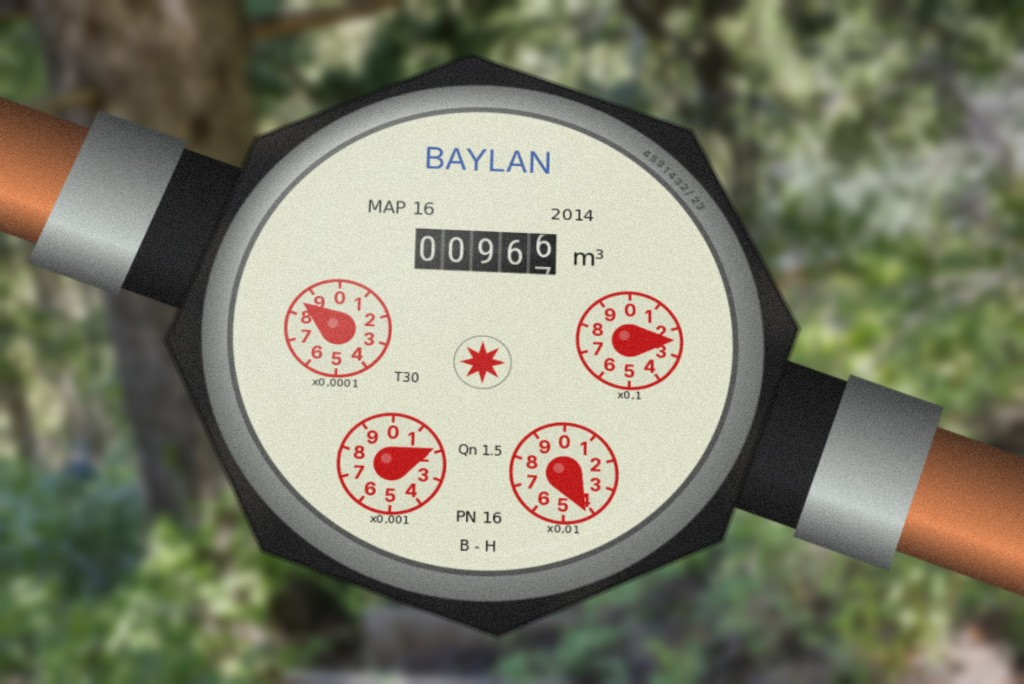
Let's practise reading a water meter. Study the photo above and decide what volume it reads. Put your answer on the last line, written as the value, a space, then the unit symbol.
966.2418 m³
